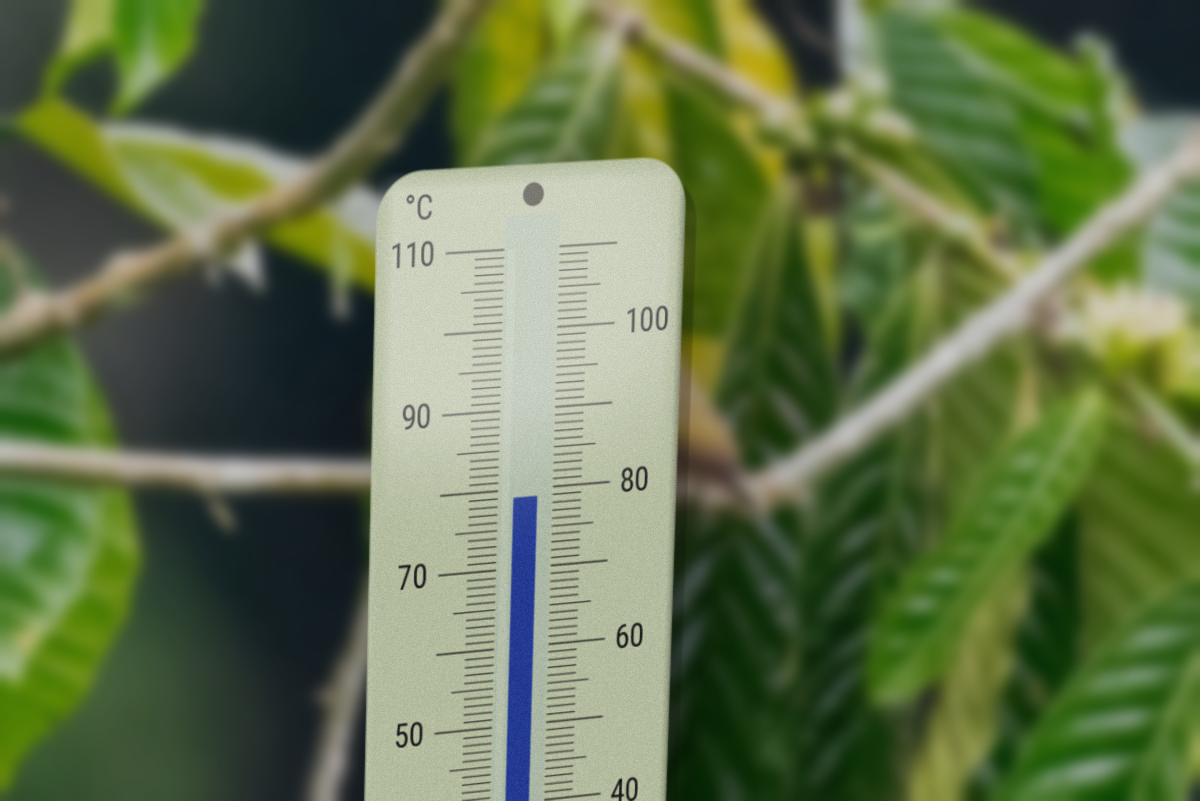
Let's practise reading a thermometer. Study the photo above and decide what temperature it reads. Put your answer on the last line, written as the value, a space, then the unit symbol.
79 °C
